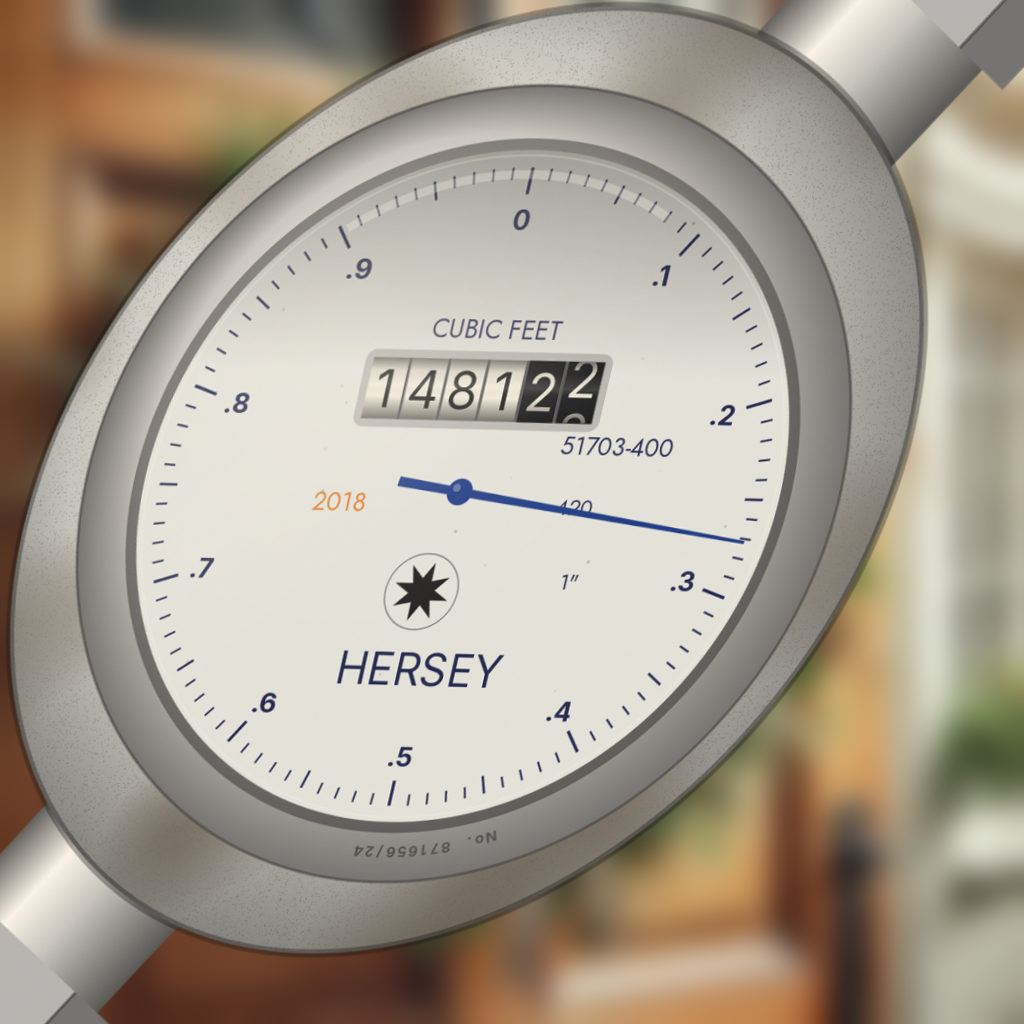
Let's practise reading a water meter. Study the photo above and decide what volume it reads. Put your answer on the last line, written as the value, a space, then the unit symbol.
148122.27 ft³
